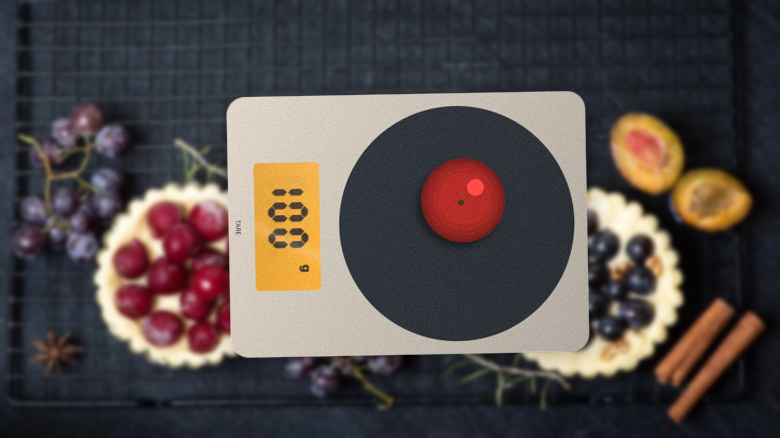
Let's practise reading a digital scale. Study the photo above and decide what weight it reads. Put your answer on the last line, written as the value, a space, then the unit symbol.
100 g
